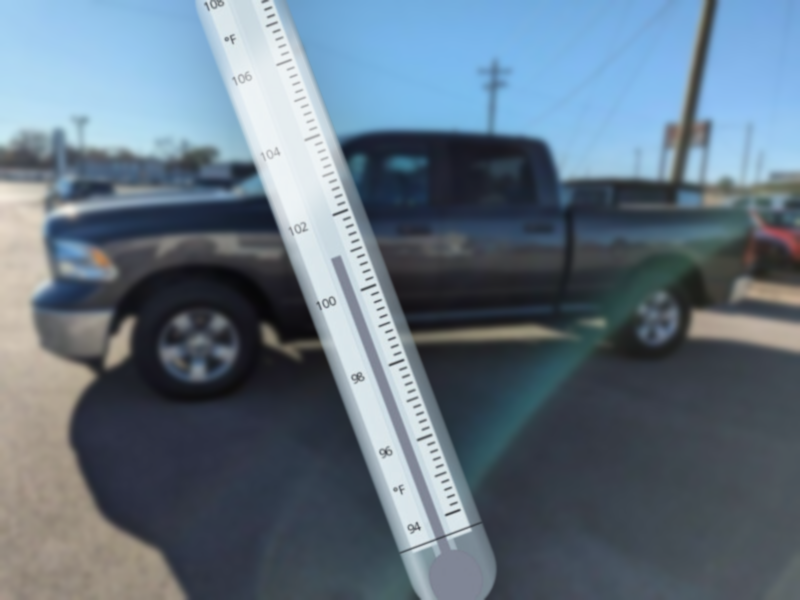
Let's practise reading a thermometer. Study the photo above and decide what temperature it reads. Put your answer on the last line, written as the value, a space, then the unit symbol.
101 °F
